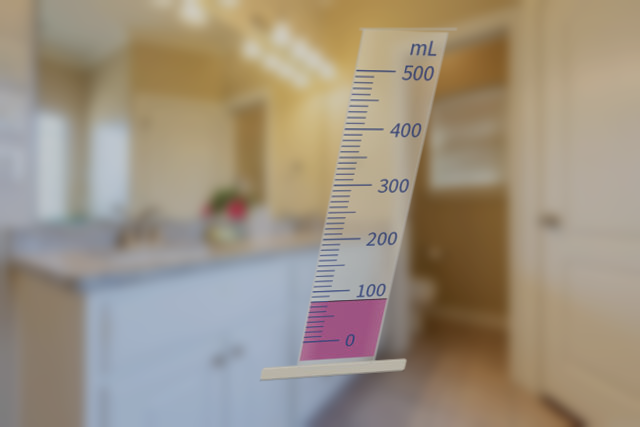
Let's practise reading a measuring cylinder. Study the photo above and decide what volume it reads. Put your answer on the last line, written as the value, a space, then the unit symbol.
80 mL
